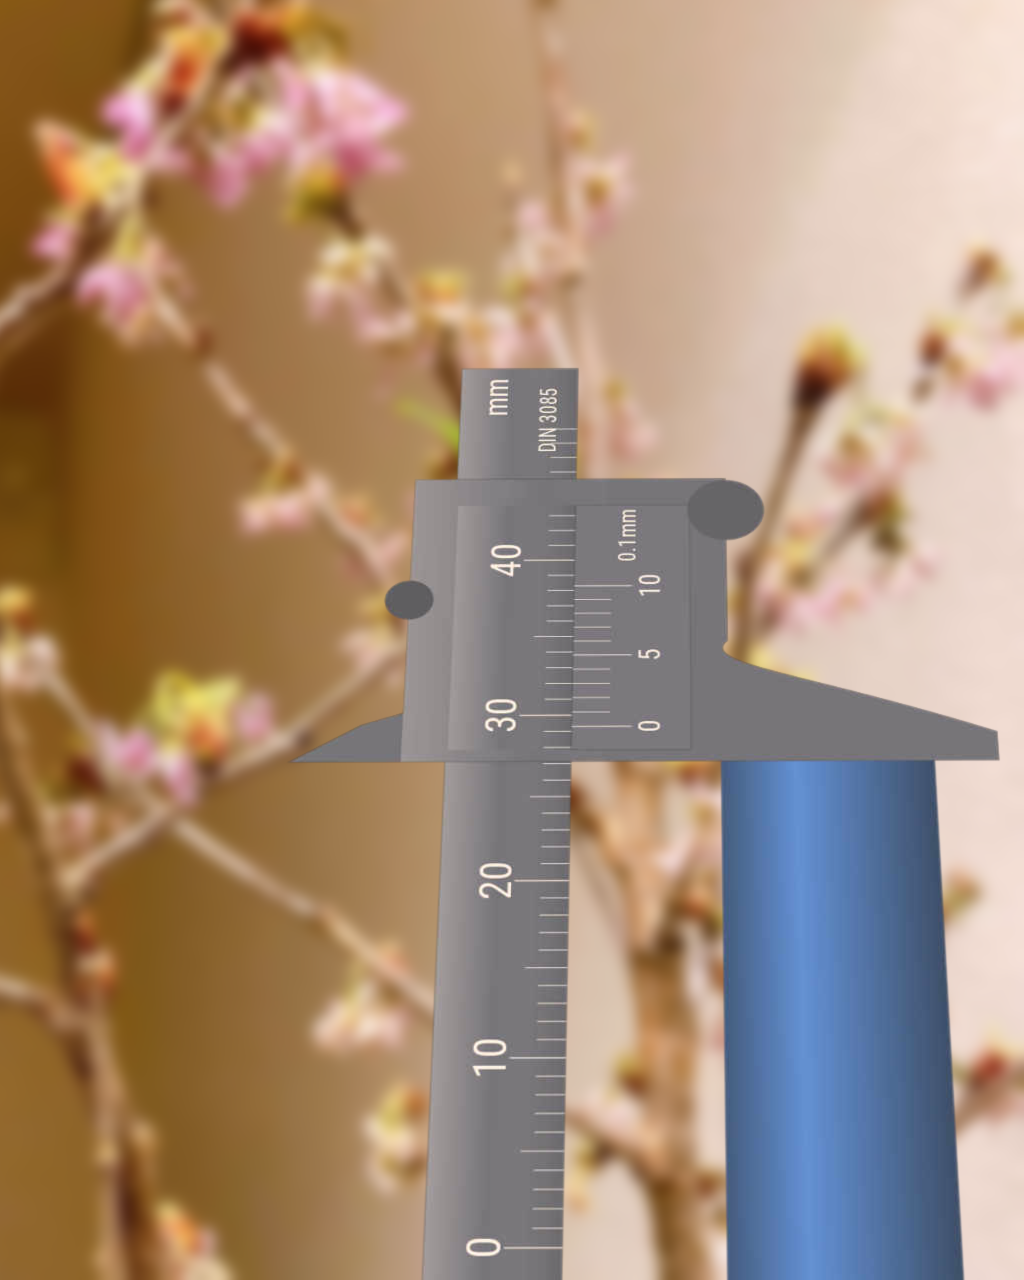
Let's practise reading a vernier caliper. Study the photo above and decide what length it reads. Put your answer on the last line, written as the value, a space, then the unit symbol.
29.3 mm
